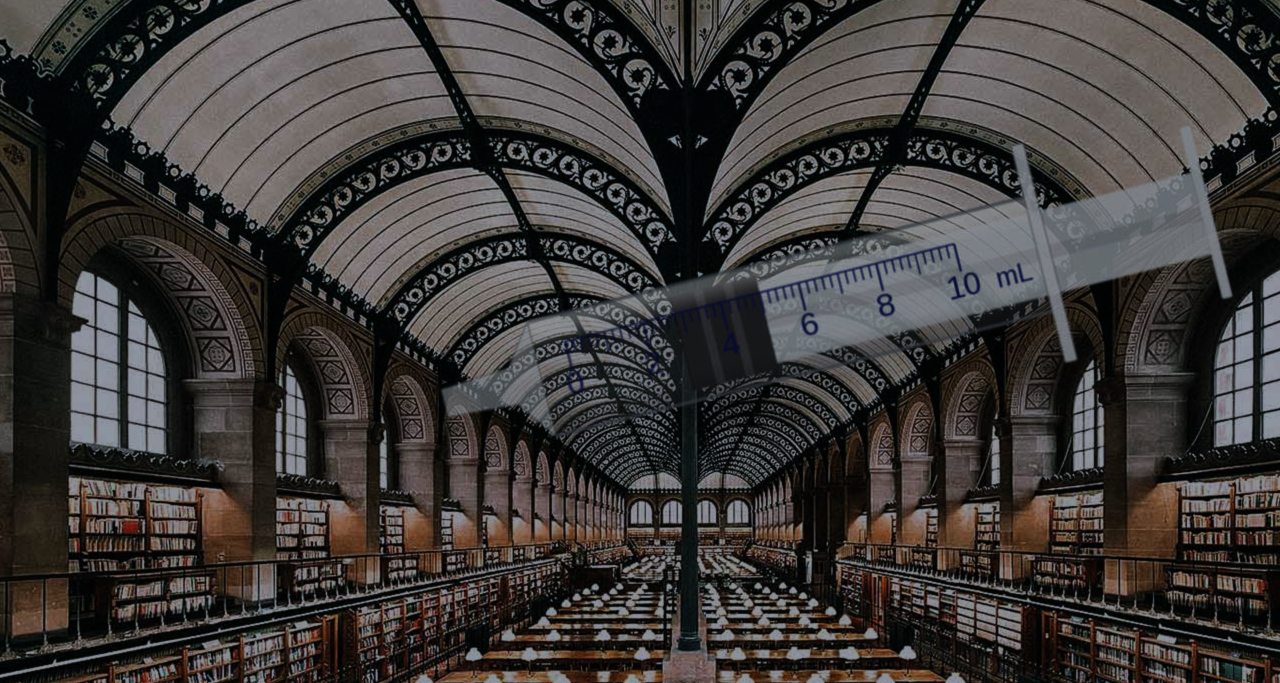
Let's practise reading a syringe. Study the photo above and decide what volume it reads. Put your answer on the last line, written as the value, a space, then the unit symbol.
2.8 mL
